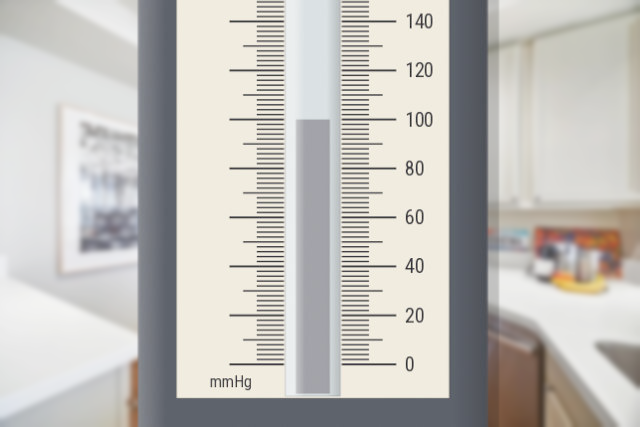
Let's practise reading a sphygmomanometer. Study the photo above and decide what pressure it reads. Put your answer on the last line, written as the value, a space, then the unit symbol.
100 mmHg
